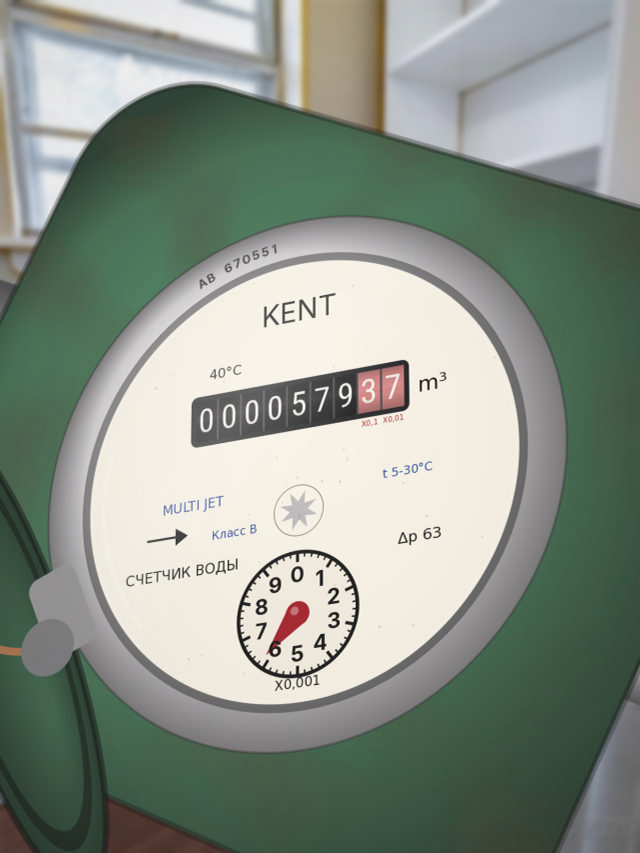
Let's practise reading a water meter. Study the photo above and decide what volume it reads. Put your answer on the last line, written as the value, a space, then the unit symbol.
579.376 m³
